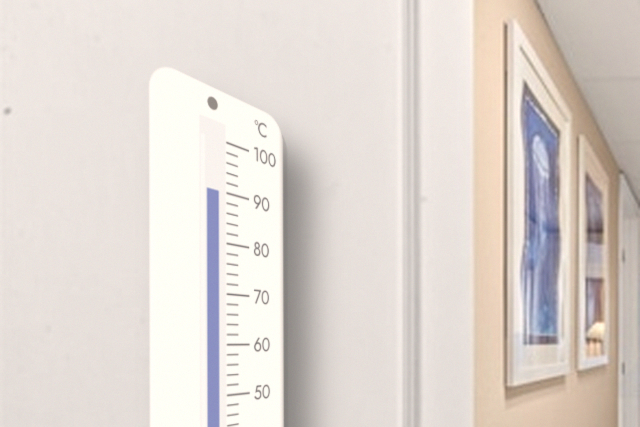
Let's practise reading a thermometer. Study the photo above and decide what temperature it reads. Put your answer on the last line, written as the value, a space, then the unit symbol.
90 °C
